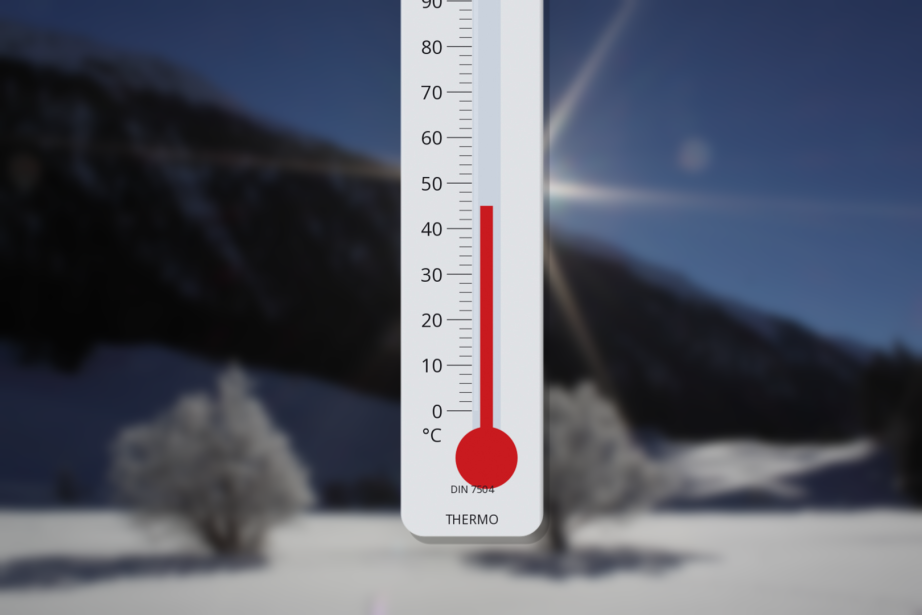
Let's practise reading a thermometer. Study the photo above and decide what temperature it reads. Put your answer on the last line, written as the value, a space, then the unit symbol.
45 °C
